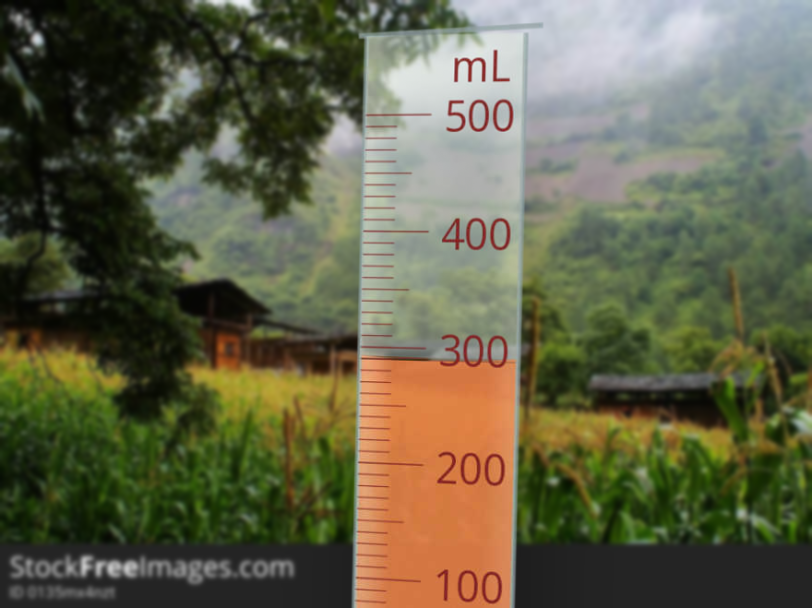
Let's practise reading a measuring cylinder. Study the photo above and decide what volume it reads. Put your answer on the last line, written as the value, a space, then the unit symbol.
290 mL
